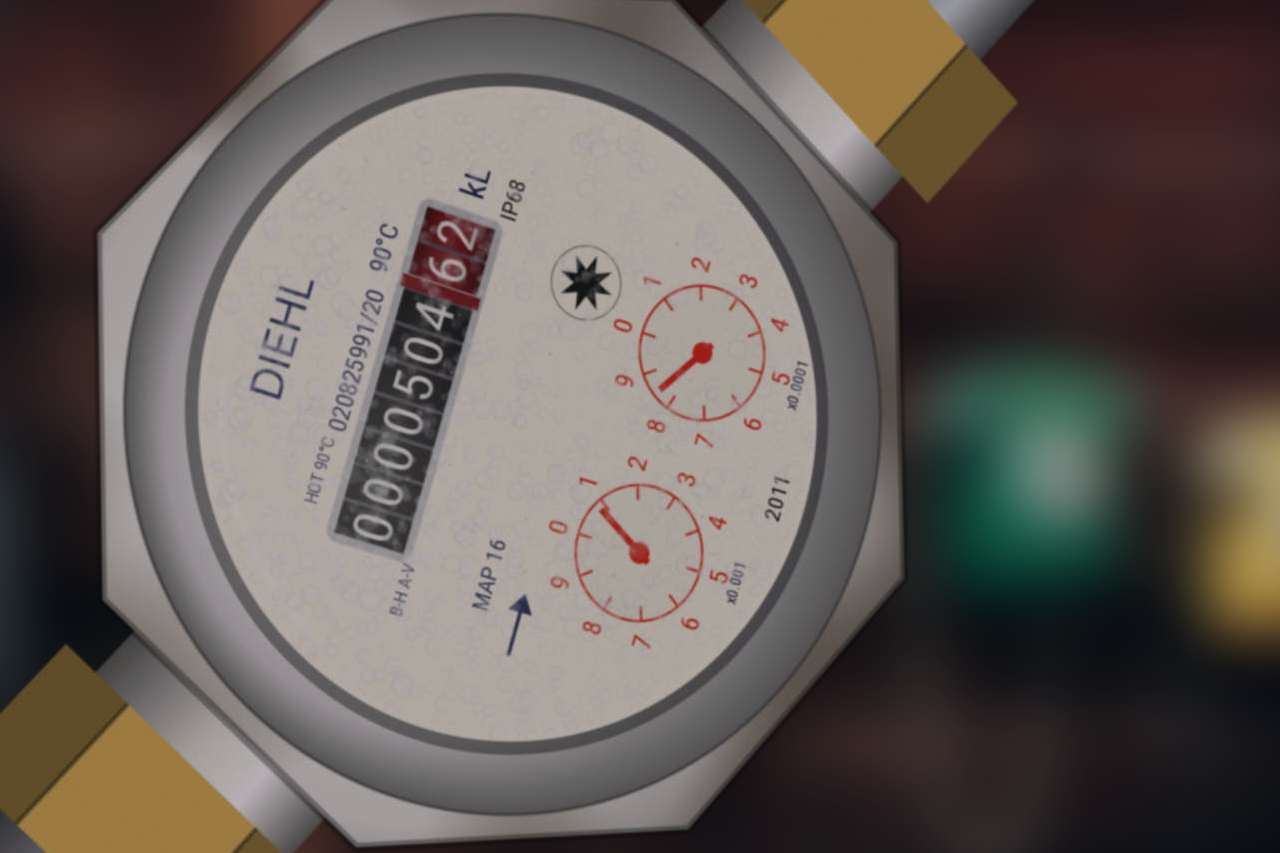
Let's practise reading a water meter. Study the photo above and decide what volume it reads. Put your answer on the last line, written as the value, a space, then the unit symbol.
504.6208 kL
